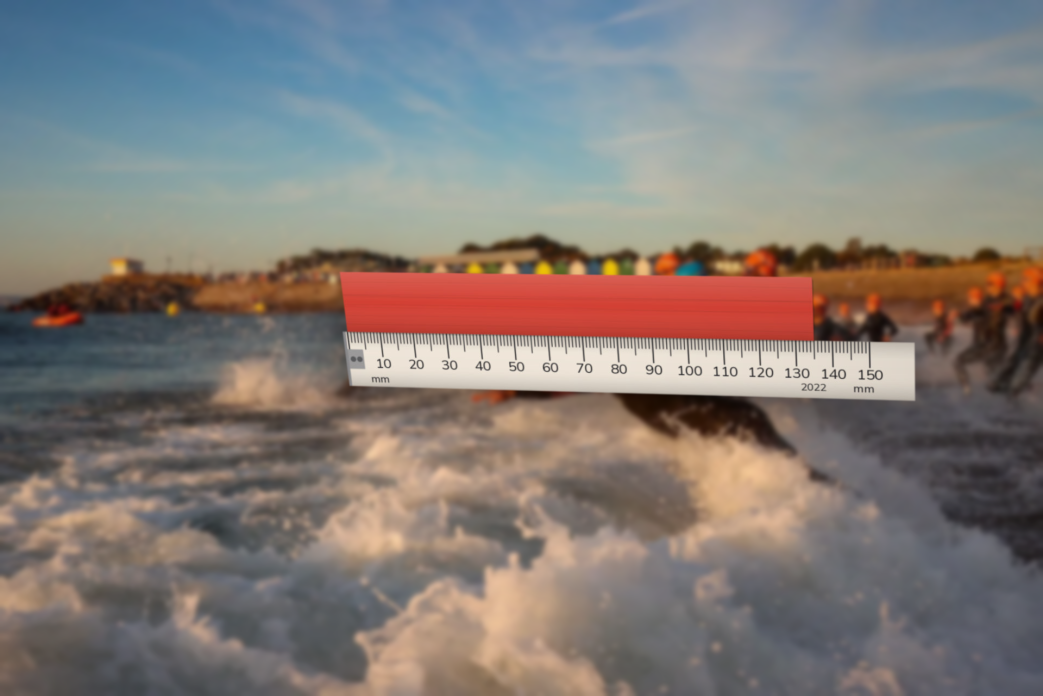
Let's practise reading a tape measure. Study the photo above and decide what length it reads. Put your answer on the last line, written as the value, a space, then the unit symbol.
135 mm
